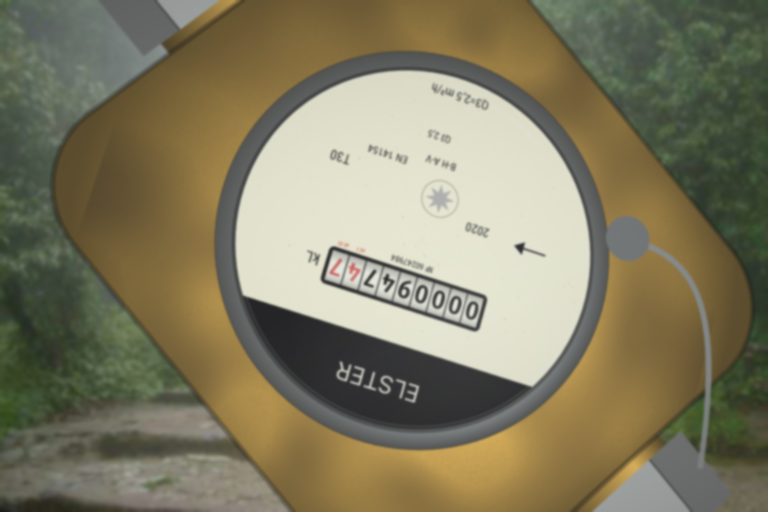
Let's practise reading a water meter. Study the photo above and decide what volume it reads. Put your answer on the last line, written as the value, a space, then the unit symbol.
947.47 kL
